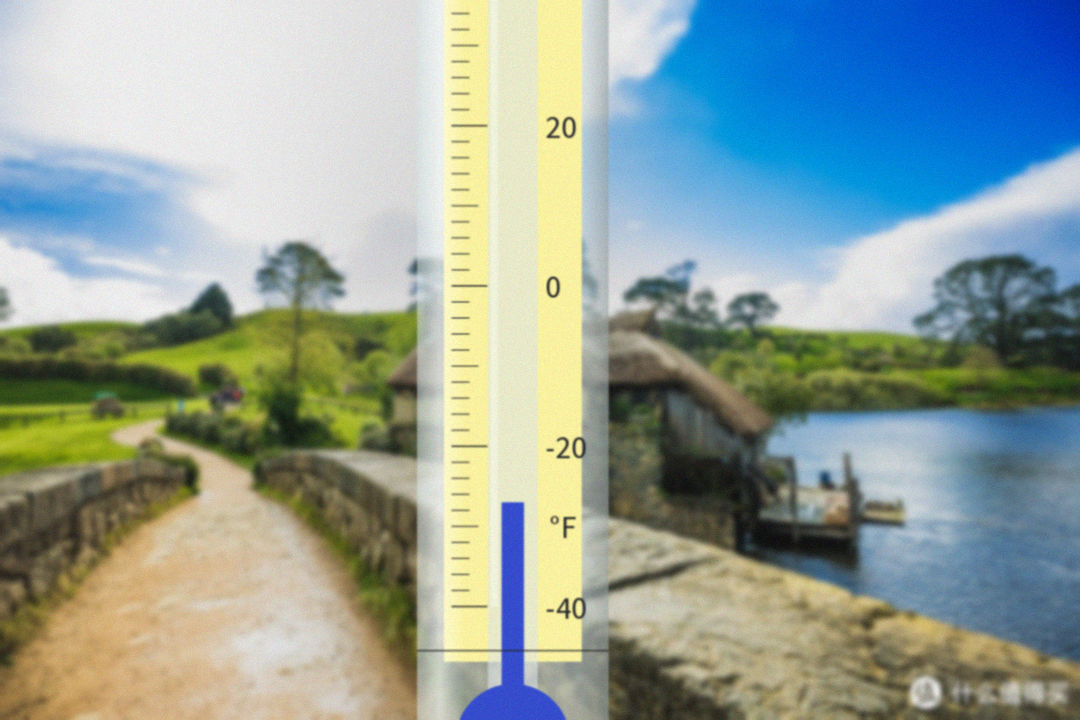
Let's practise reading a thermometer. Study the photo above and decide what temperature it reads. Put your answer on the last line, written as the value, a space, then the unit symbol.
-27 °F
